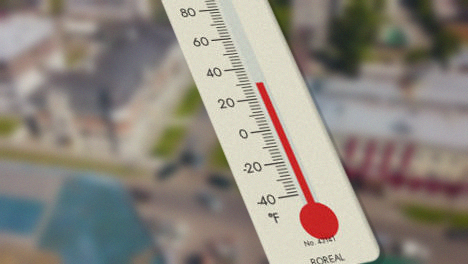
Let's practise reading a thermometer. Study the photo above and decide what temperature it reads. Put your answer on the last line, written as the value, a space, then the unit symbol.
30 °F
